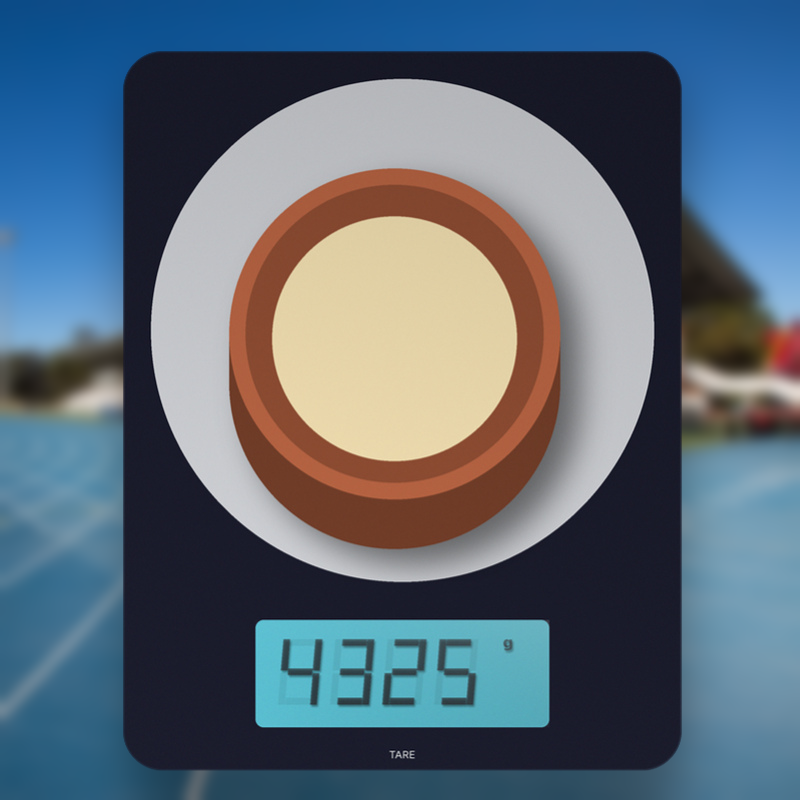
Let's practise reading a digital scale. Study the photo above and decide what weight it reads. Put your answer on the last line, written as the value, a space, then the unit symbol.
4325 g
